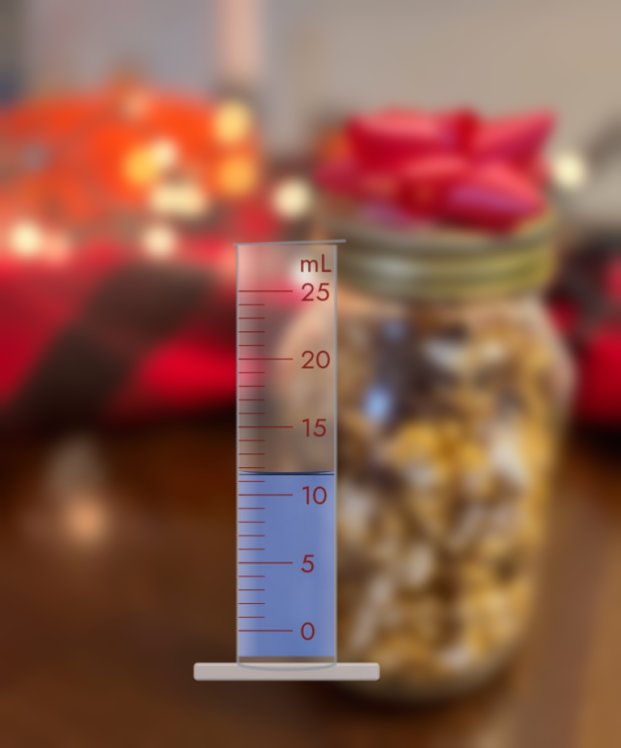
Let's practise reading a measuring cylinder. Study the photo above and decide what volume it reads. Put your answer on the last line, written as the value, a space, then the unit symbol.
11.5 mL
